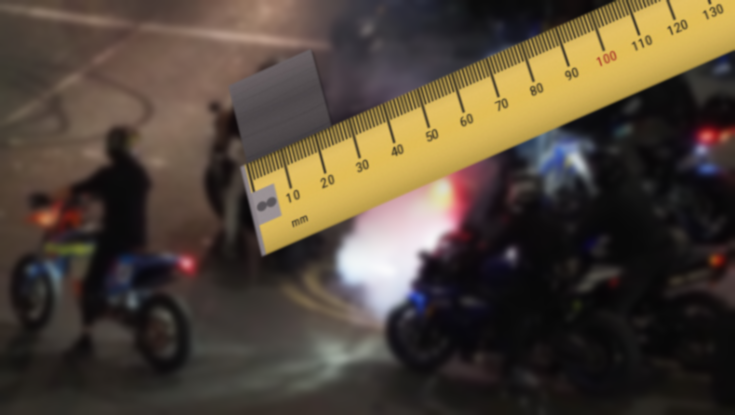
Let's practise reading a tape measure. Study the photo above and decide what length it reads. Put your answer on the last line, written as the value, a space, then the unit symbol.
25 mm
